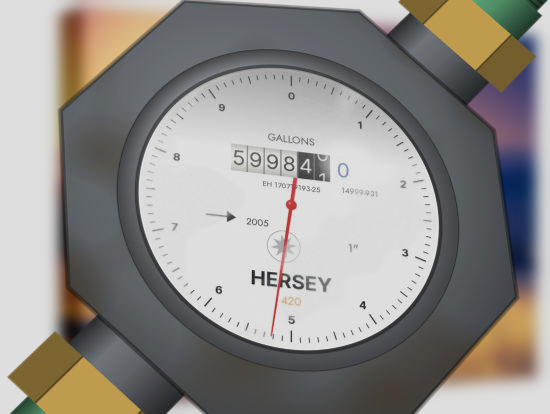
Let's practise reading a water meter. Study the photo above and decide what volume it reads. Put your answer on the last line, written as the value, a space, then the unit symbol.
5998405.2 gal
